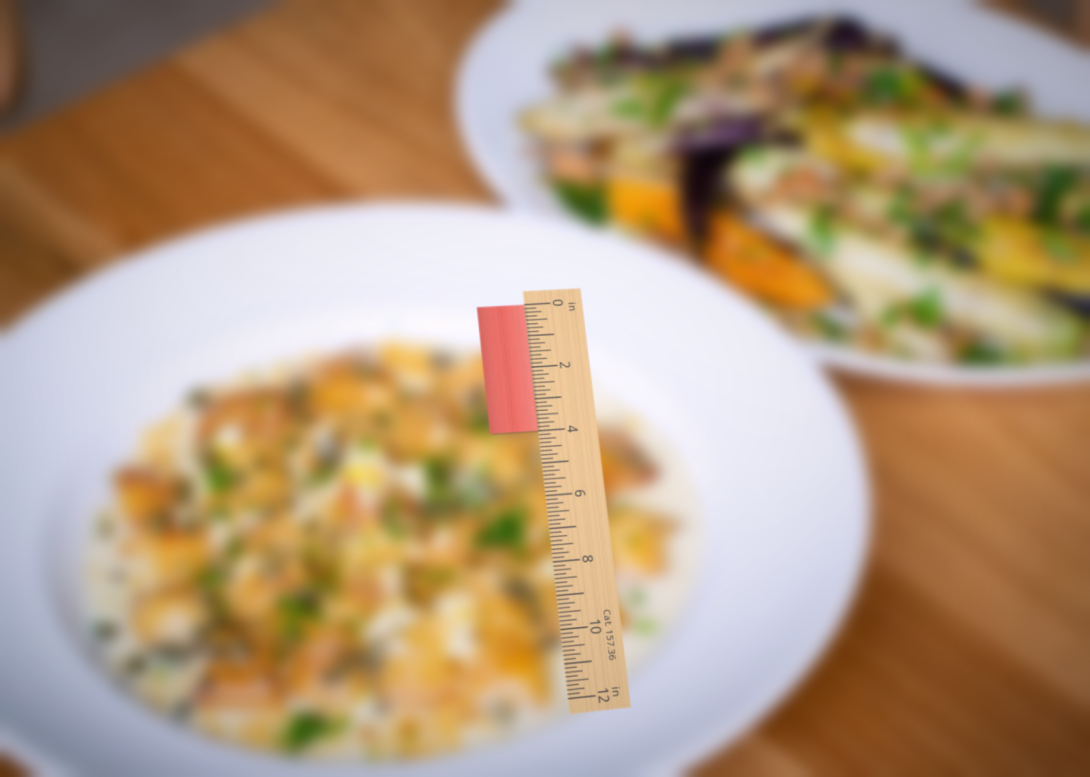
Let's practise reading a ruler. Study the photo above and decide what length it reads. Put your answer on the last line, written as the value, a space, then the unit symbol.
4 in
